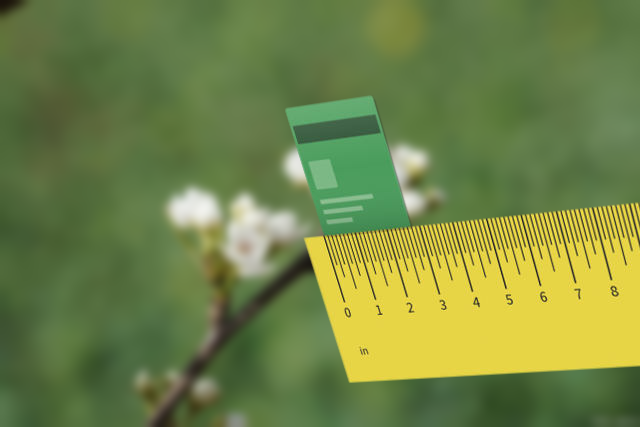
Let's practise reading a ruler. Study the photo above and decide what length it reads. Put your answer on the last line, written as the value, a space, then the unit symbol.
2.75 in
